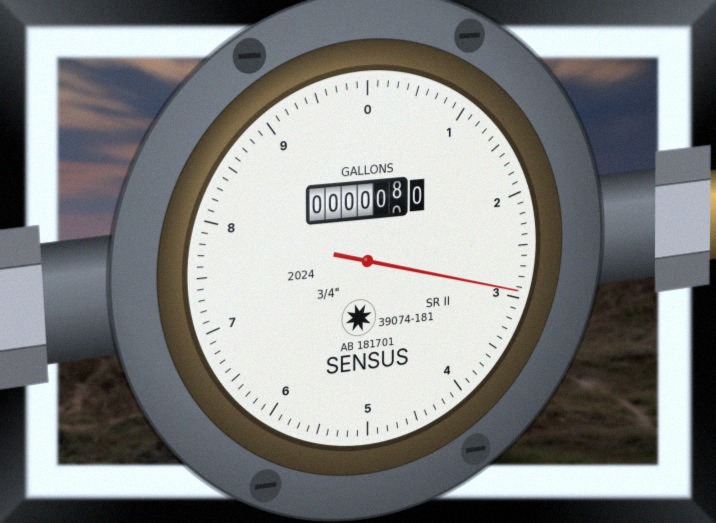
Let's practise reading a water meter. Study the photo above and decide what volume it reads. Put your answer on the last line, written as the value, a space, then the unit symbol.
82.9 gal
